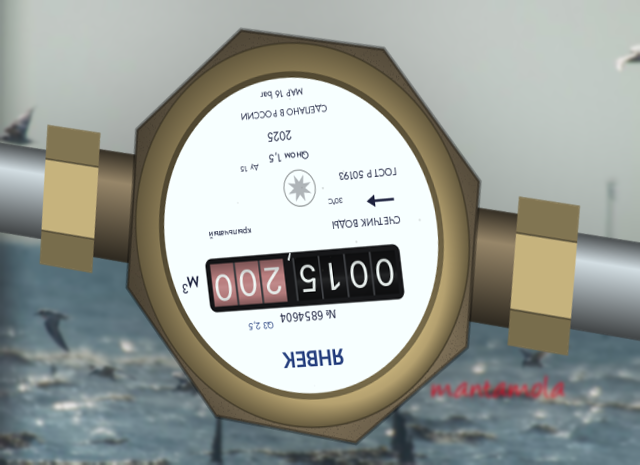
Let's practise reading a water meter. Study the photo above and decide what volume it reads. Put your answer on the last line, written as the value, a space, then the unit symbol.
15.200 m³
